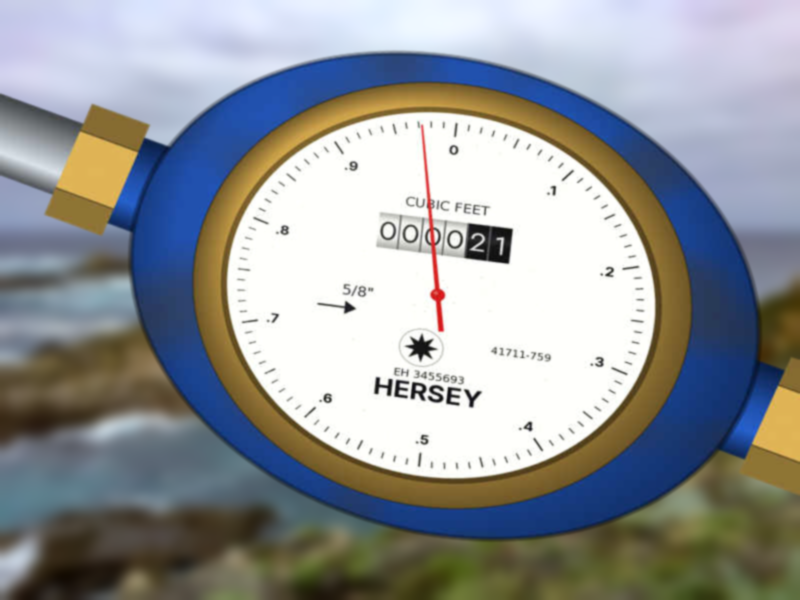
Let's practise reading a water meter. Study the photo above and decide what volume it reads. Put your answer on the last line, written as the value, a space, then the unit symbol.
20.97 ft³
